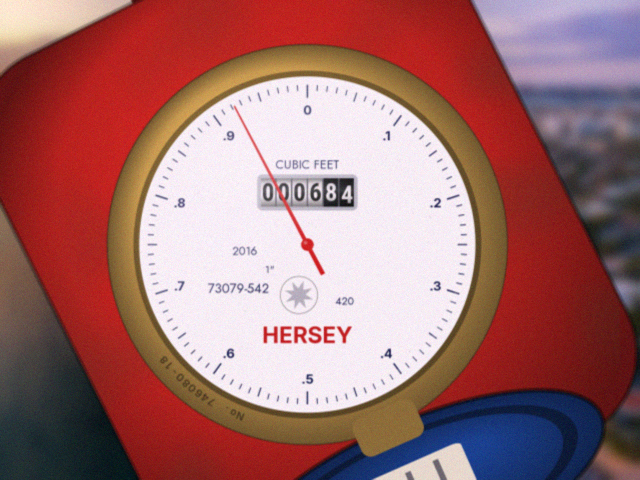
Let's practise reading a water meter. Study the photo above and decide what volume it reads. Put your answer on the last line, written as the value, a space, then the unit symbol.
683.92 ft³
